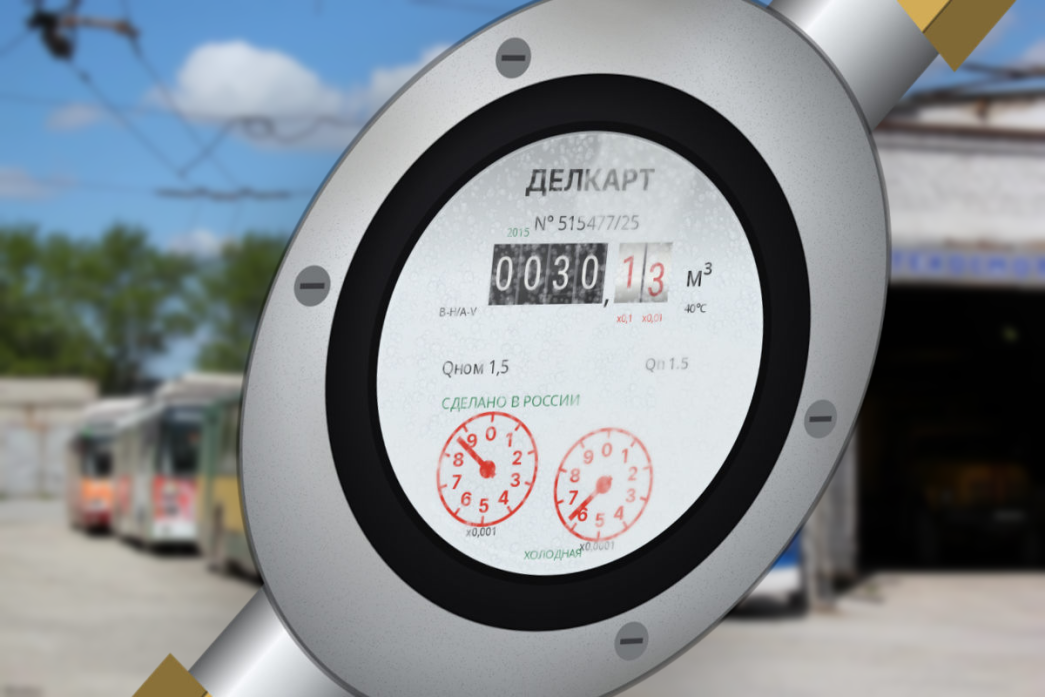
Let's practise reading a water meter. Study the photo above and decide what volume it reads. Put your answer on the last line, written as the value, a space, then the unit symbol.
30.1286 m³
